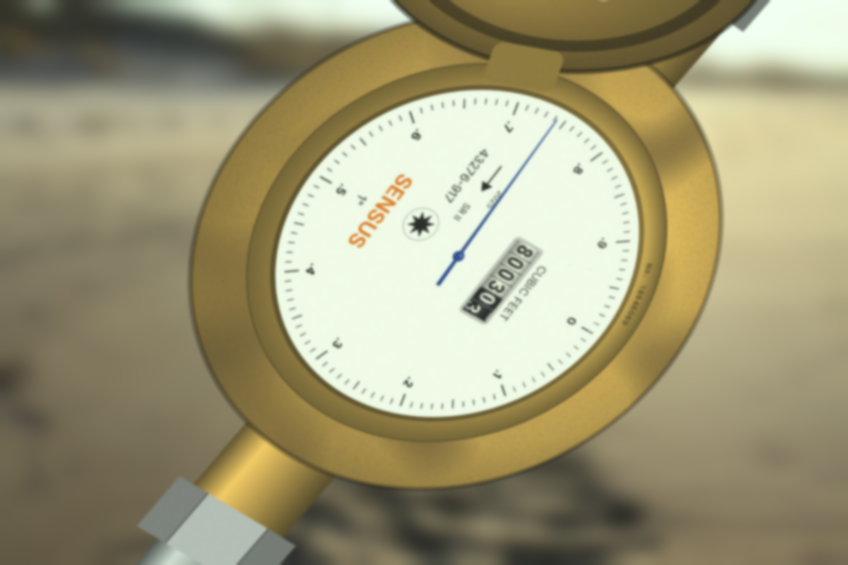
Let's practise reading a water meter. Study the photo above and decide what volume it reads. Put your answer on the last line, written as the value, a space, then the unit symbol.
800302.74 ft³
